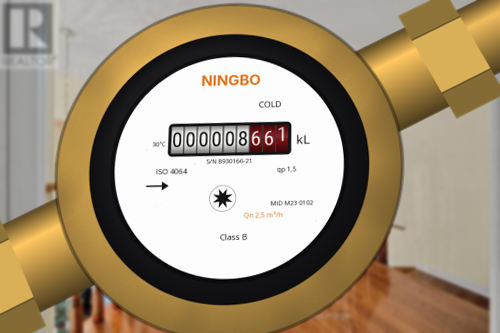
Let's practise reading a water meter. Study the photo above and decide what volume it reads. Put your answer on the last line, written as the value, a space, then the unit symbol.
8.661 kL
